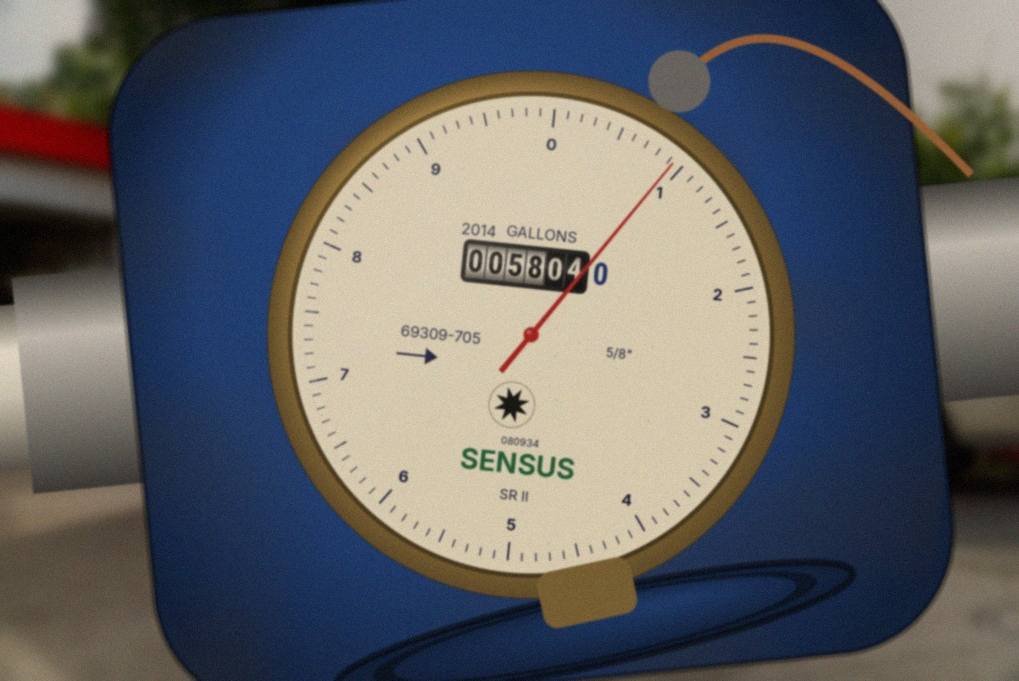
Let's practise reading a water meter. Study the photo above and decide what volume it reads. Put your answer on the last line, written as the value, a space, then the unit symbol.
58040.9 gal
